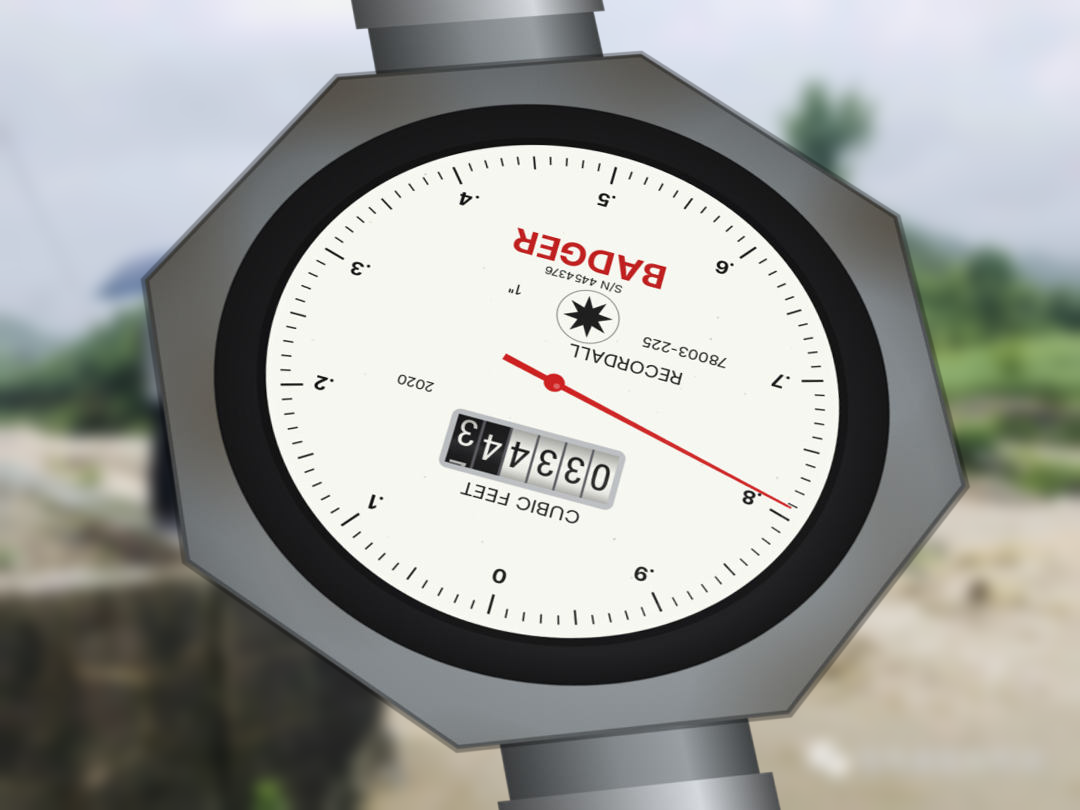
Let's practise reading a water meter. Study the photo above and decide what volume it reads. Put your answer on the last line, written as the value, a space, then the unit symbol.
33442.79 ft³
